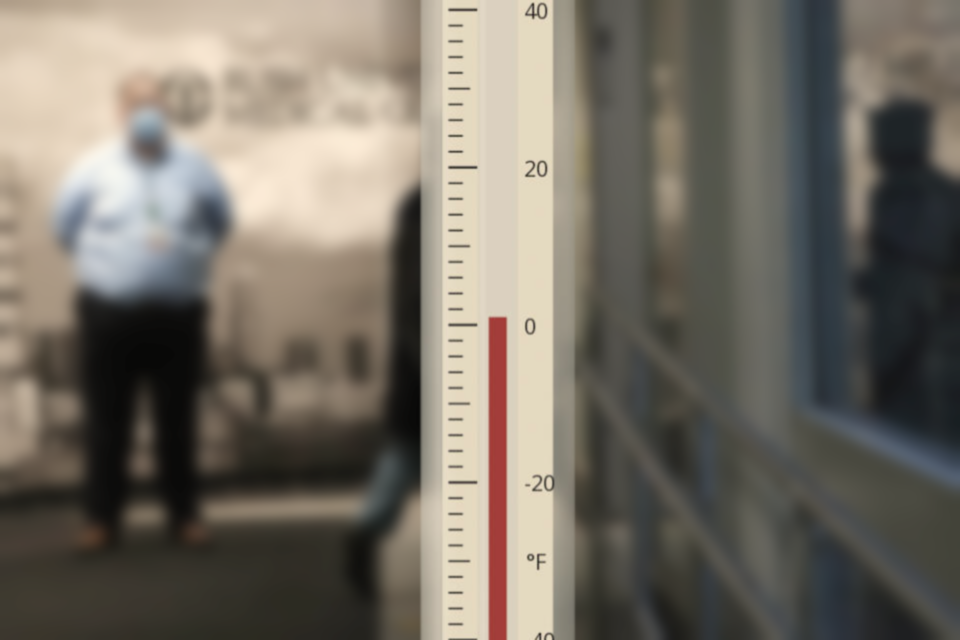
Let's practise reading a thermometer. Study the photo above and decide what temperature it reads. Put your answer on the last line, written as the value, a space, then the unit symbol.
1 °F
